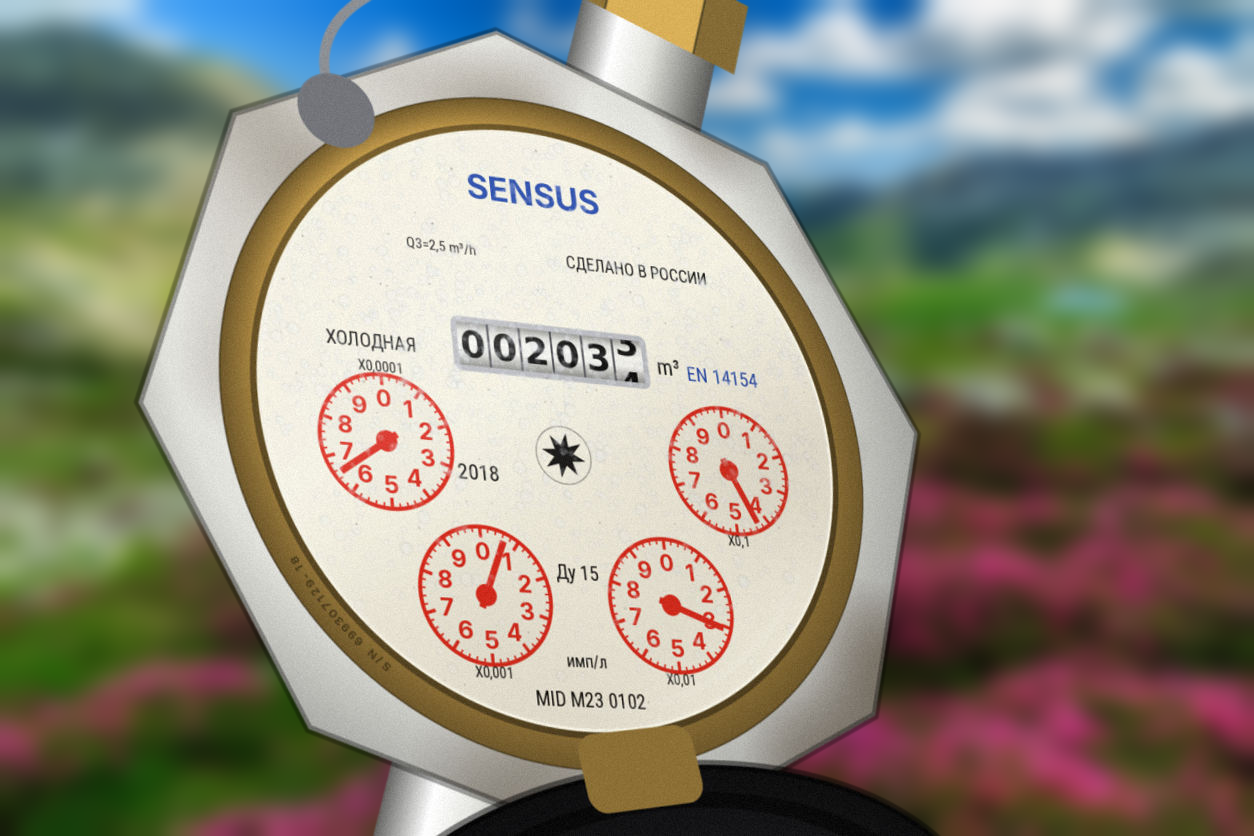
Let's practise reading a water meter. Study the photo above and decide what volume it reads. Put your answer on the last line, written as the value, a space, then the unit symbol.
2033.4306 m³
